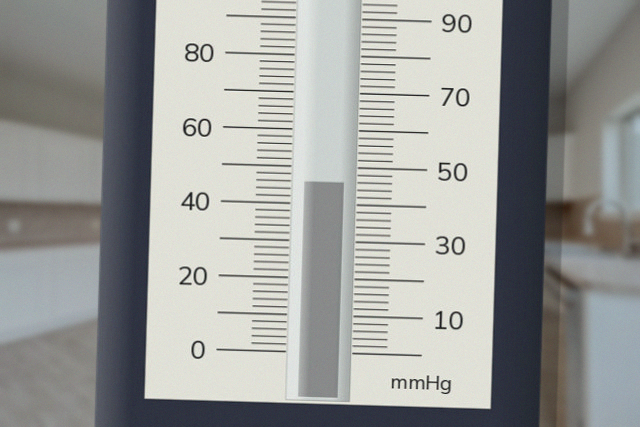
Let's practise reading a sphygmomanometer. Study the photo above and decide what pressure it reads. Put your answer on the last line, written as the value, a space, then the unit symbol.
46 mmHg
